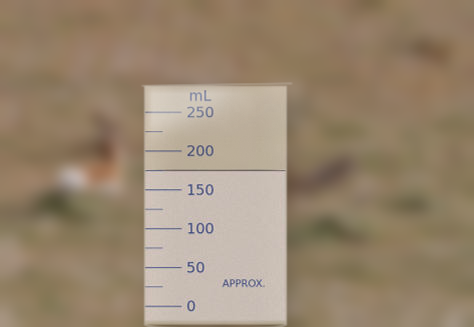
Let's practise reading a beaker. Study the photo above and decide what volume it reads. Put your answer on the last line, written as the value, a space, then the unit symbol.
175 mL
